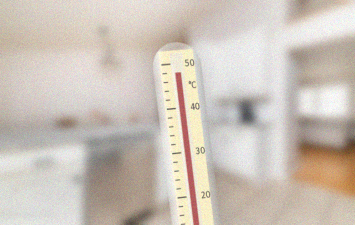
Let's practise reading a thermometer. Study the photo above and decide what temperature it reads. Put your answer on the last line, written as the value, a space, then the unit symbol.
48 °C
